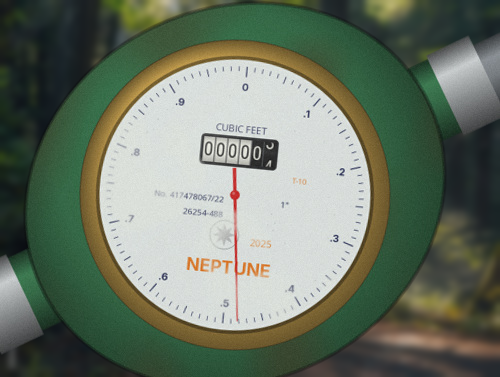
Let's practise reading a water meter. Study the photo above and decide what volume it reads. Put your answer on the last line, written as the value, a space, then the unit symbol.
3.48 ft³
